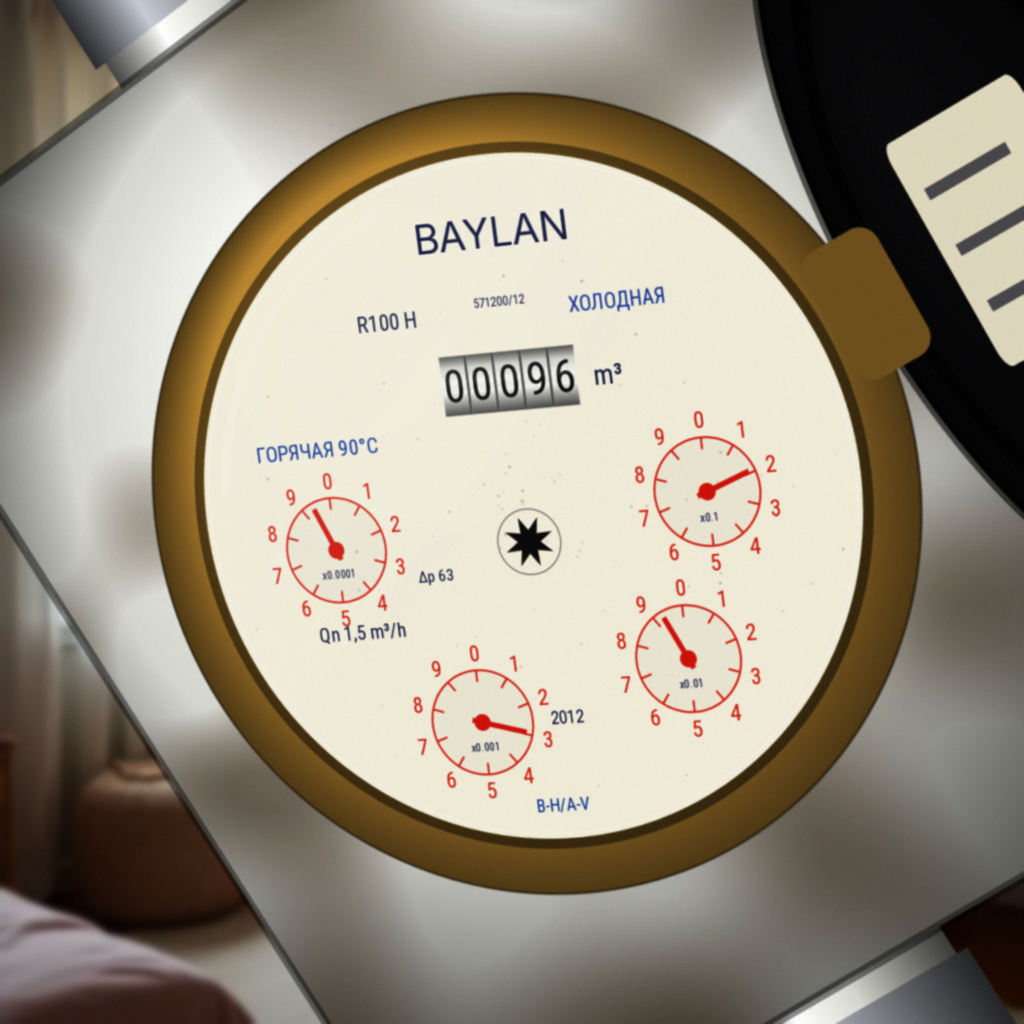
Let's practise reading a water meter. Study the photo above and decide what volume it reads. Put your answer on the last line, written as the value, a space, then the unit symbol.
96.1929 m³
